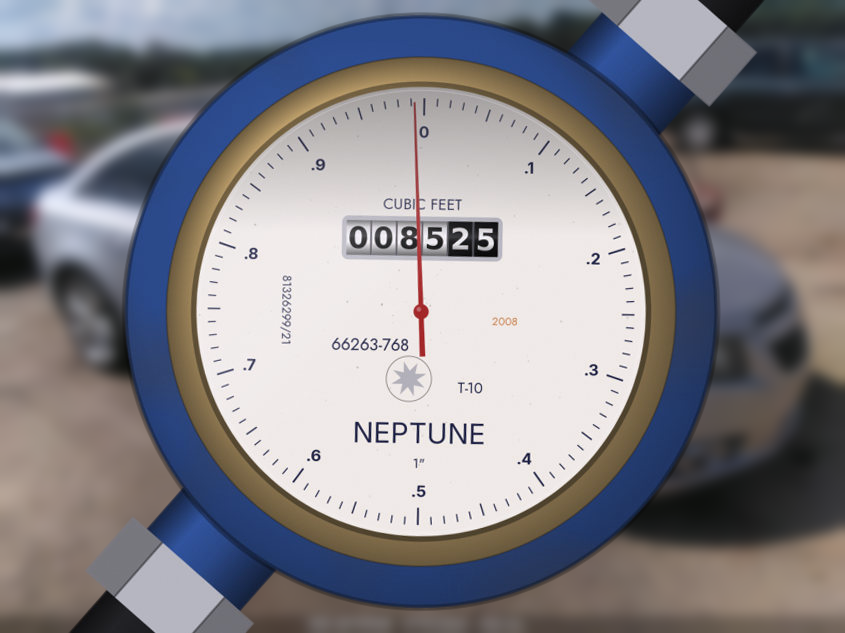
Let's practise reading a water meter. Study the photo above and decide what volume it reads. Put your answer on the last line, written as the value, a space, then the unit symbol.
8524.99 ft³
